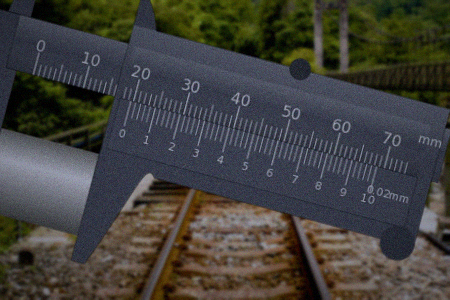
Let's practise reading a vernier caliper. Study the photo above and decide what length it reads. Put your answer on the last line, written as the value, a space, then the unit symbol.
19.5 mm
